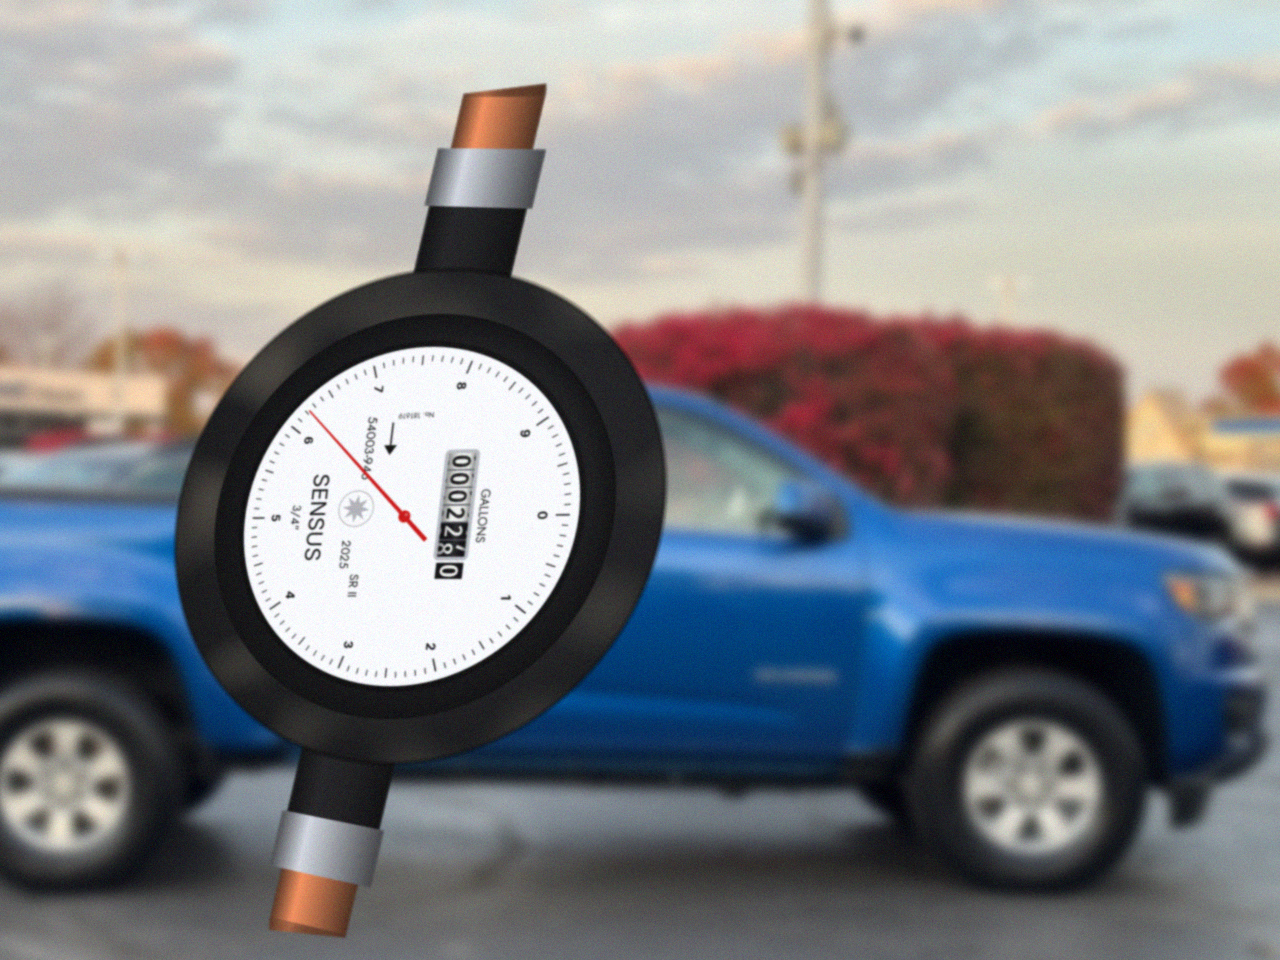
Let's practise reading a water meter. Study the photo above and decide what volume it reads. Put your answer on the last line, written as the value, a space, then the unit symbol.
2276.2 gal
